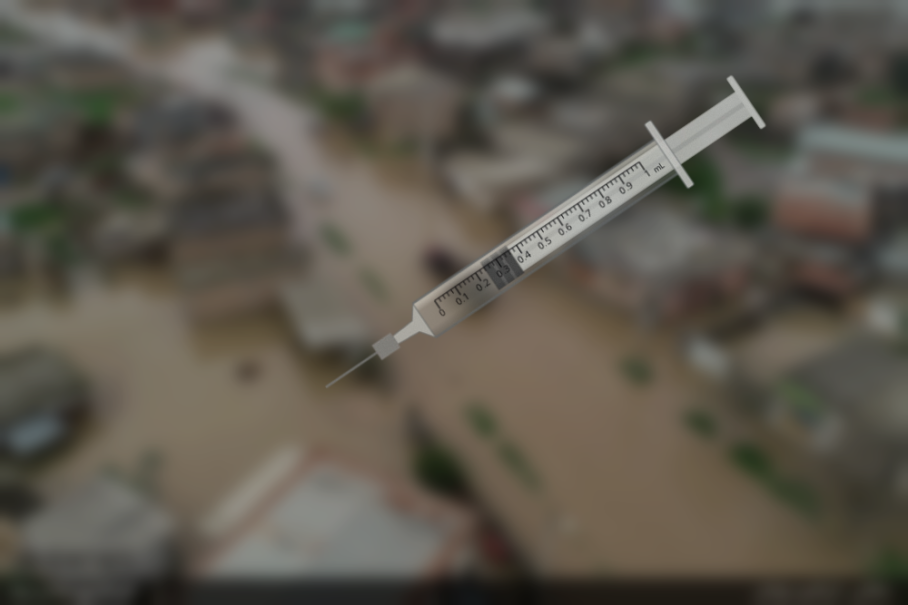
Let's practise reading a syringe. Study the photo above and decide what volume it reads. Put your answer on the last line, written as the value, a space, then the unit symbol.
0.24 mL
